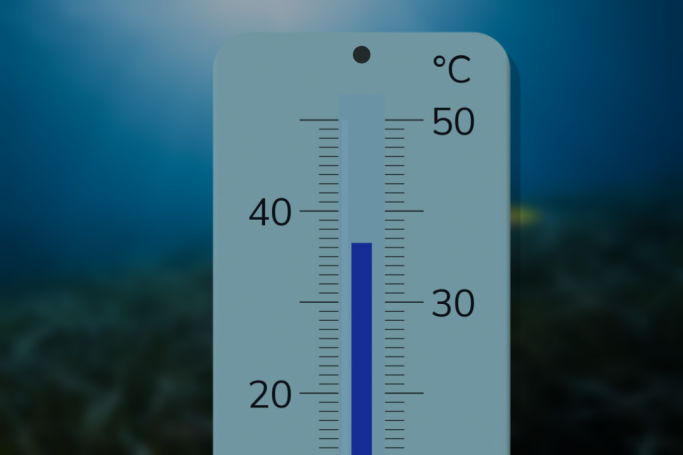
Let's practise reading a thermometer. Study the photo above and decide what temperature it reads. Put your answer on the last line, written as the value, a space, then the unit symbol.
36.5 °C
